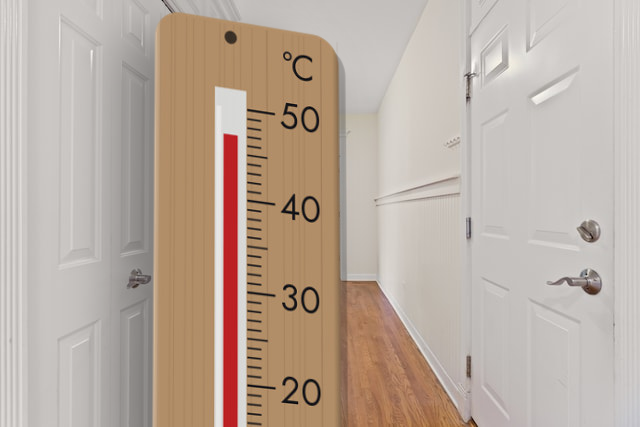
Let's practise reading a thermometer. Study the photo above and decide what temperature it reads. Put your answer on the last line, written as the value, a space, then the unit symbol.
47 °C
